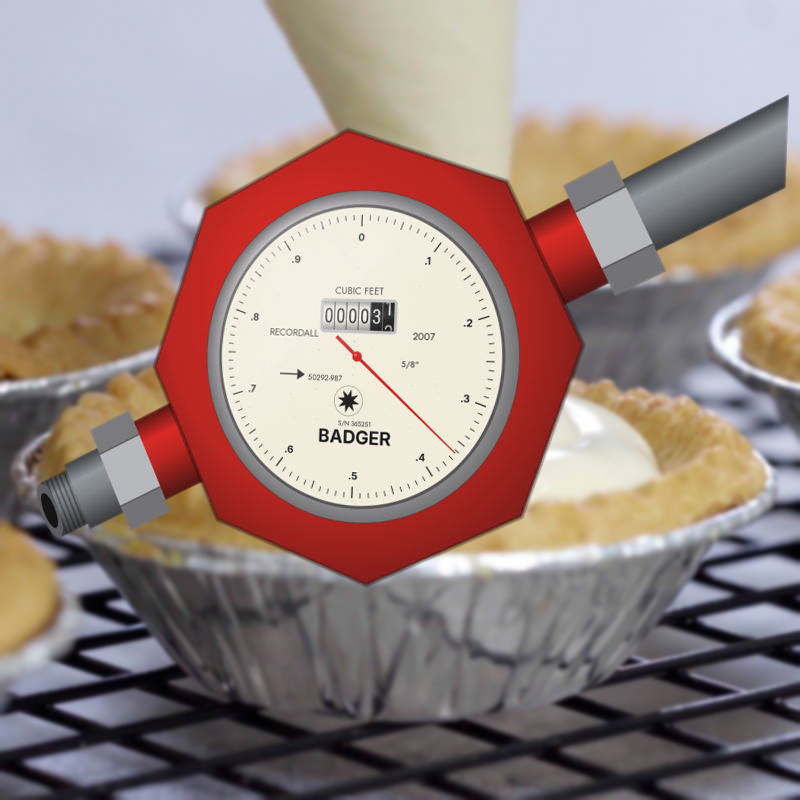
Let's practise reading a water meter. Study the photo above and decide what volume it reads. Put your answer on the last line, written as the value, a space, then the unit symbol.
31.36 ft³
